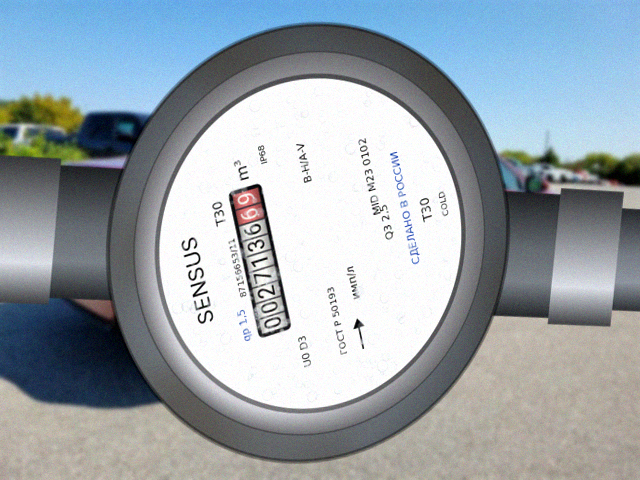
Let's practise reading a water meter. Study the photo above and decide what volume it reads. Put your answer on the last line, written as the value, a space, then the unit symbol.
27136.69 m³
